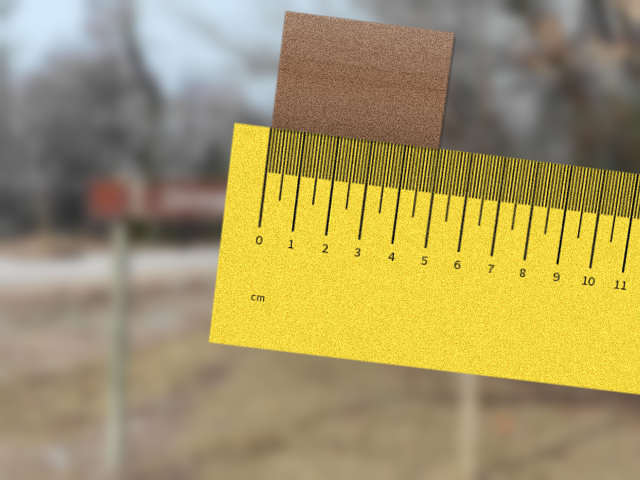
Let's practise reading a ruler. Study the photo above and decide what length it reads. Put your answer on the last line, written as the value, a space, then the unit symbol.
5 cm
